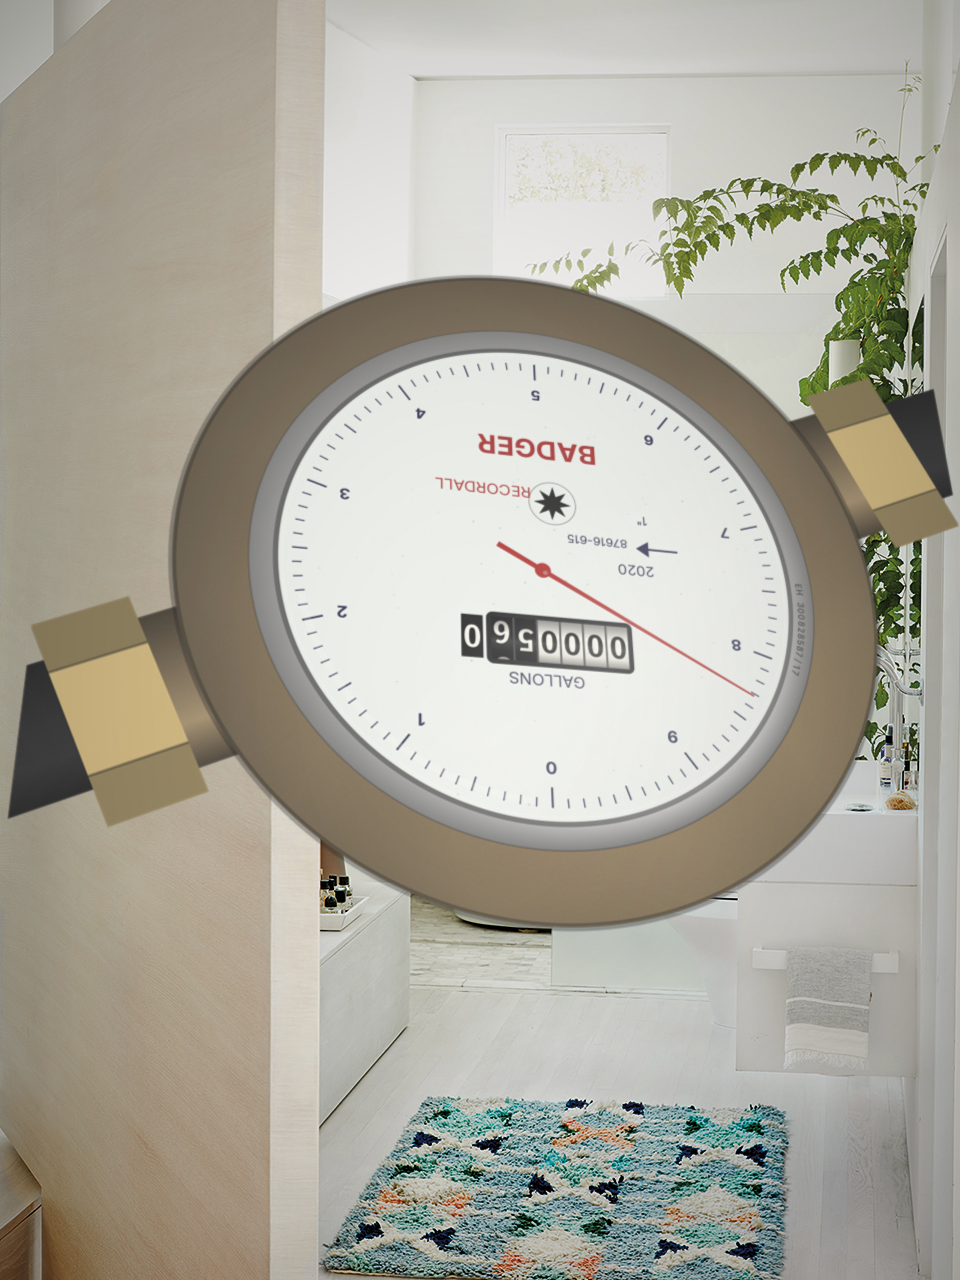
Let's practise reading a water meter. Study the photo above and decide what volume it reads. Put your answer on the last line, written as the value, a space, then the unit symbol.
558.3 gal
